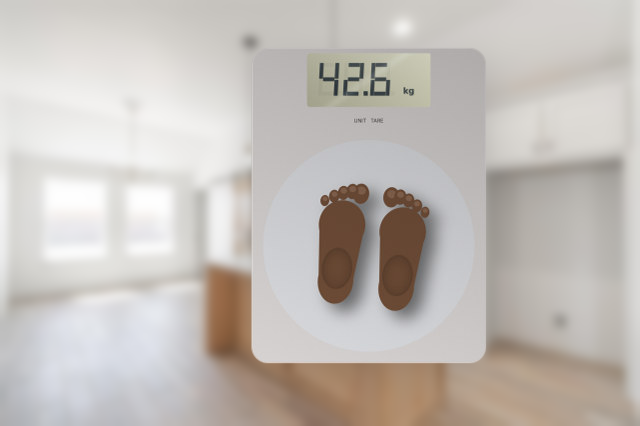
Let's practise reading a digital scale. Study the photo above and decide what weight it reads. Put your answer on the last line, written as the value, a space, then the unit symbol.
42.6 kg
